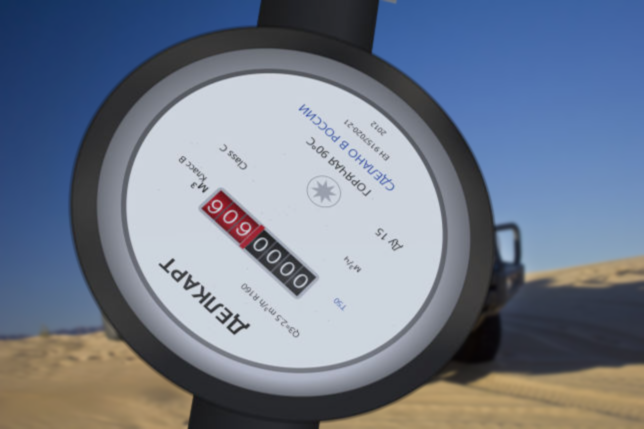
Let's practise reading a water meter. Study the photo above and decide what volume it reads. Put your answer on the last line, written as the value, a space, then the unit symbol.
0.606 m³
